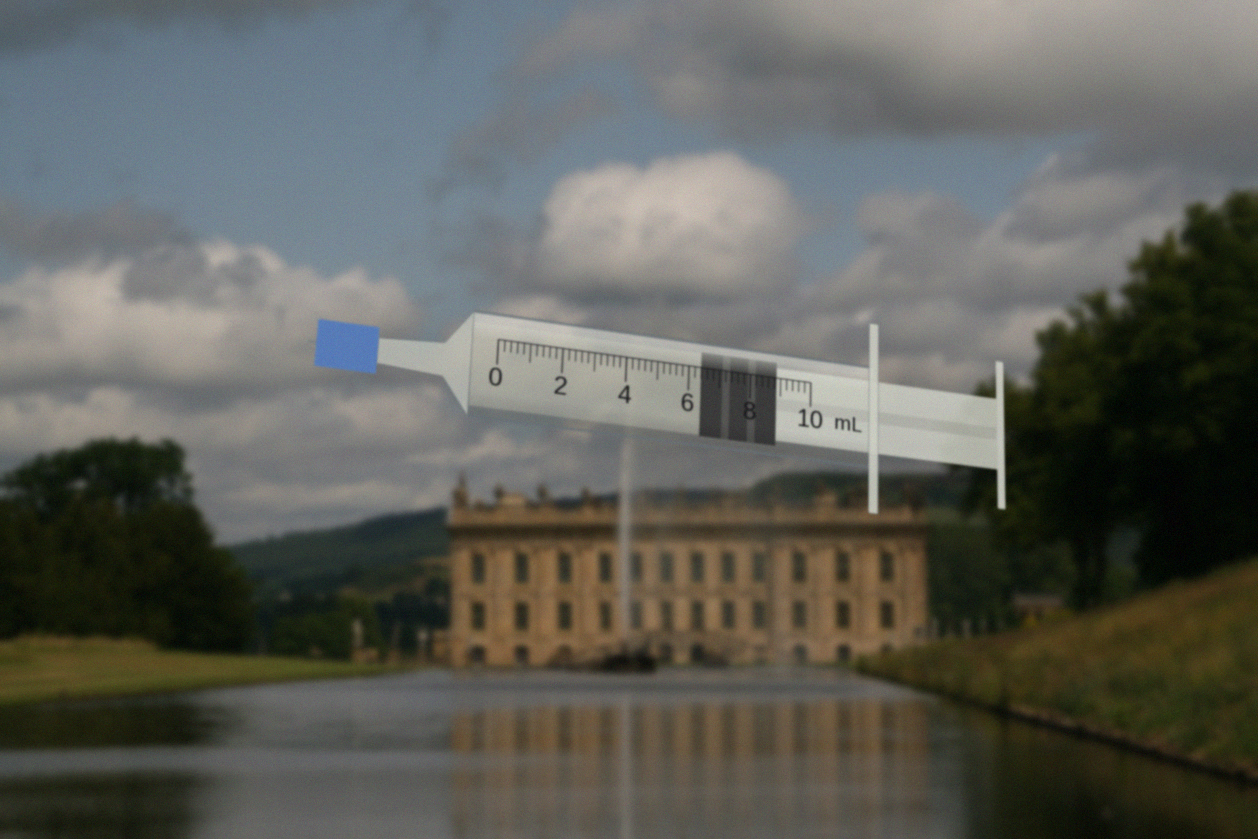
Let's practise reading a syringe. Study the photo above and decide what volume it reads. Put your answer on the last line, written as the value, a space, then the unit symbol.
6.4 mL
